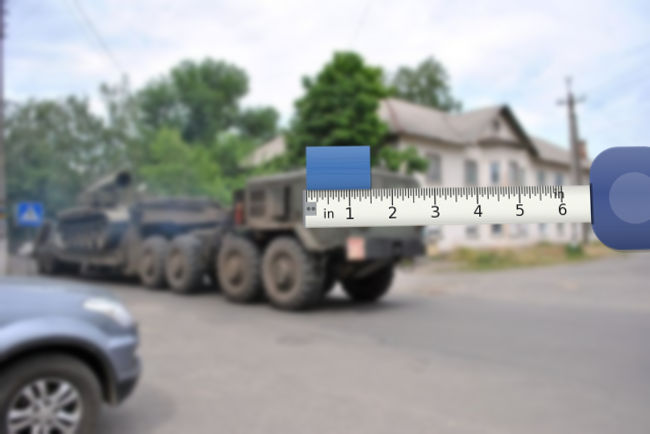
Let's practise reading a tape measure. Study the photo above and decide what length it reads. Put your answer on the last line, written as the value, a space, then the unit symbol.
1.5 in
